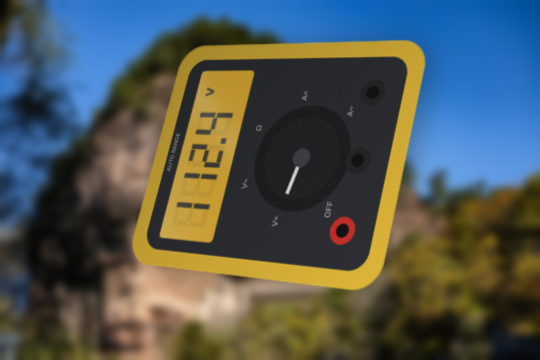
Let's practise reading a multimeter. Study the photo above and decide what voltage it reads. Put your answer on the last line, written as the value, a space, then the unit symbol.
112.4 V
